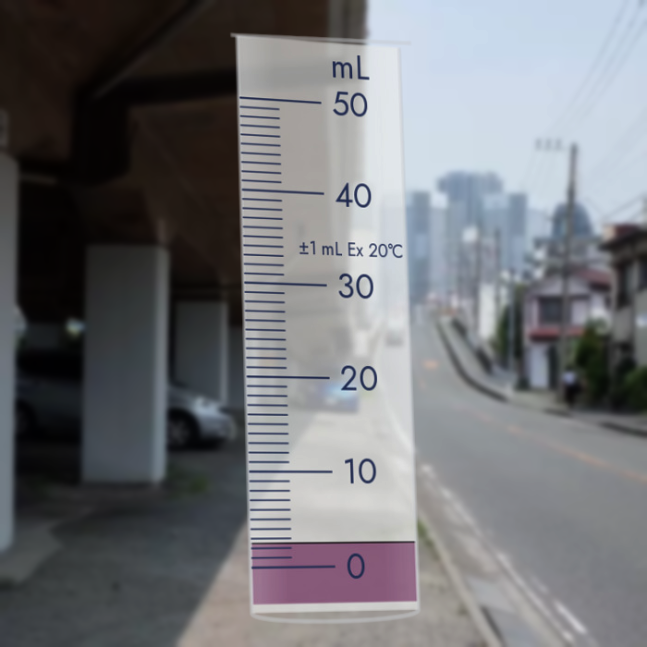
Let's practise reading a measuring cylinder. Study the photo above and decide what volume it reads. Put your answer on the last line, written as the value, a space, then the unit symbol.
2.5 mL
